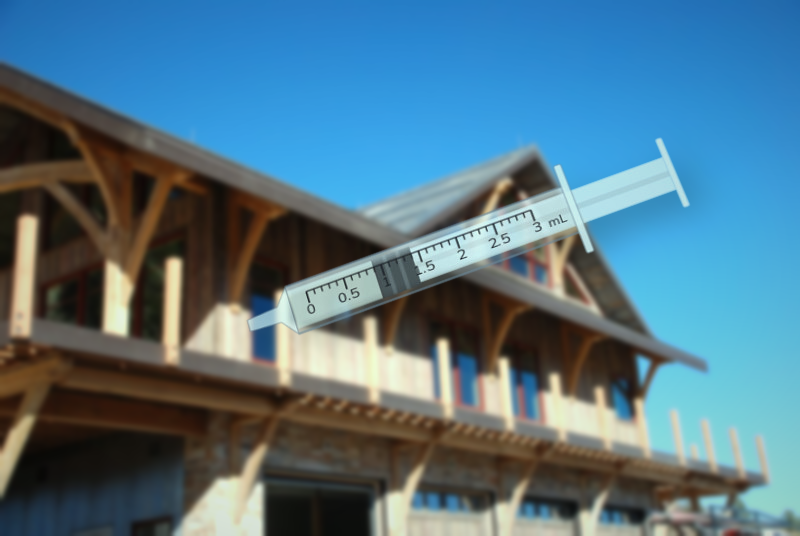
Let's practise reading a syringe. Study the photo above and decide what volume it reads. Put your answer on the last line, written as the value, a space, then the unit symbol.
0.9 mL
